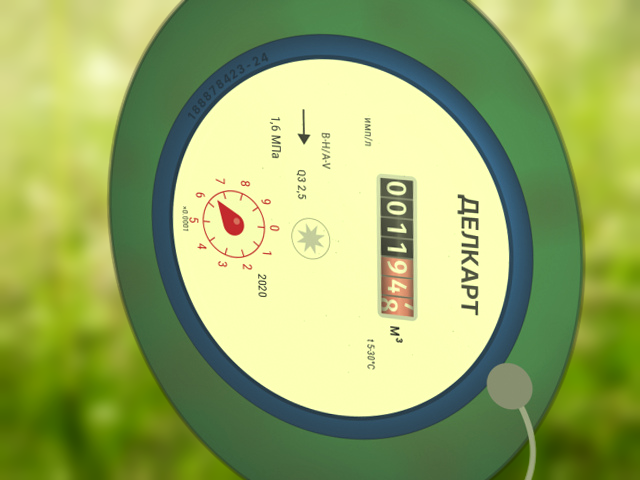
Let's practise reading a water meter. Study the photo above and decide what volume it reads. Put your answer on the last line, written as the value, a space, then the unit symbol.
11.9476 m³
